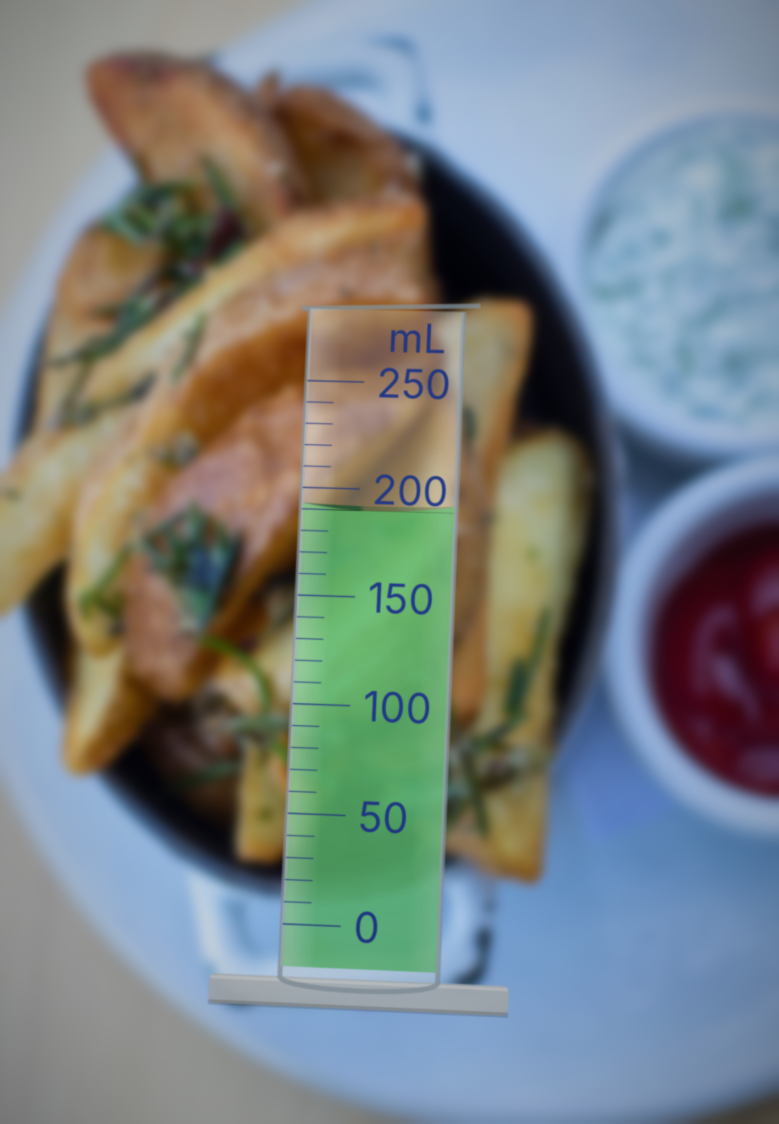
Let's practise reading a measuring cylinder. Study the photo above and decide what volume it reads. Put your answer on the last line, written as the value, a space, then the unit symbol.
190 mL
